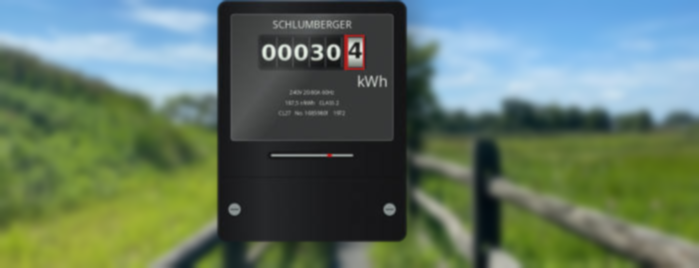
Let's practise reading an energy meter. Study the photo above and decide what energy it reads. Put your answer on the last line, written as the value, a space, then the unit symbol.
30.4 kWh
